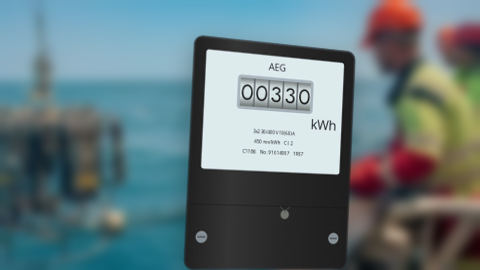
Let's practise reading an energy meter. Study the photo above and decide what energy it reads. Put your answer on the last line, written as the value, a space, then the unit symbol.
330 kWh
